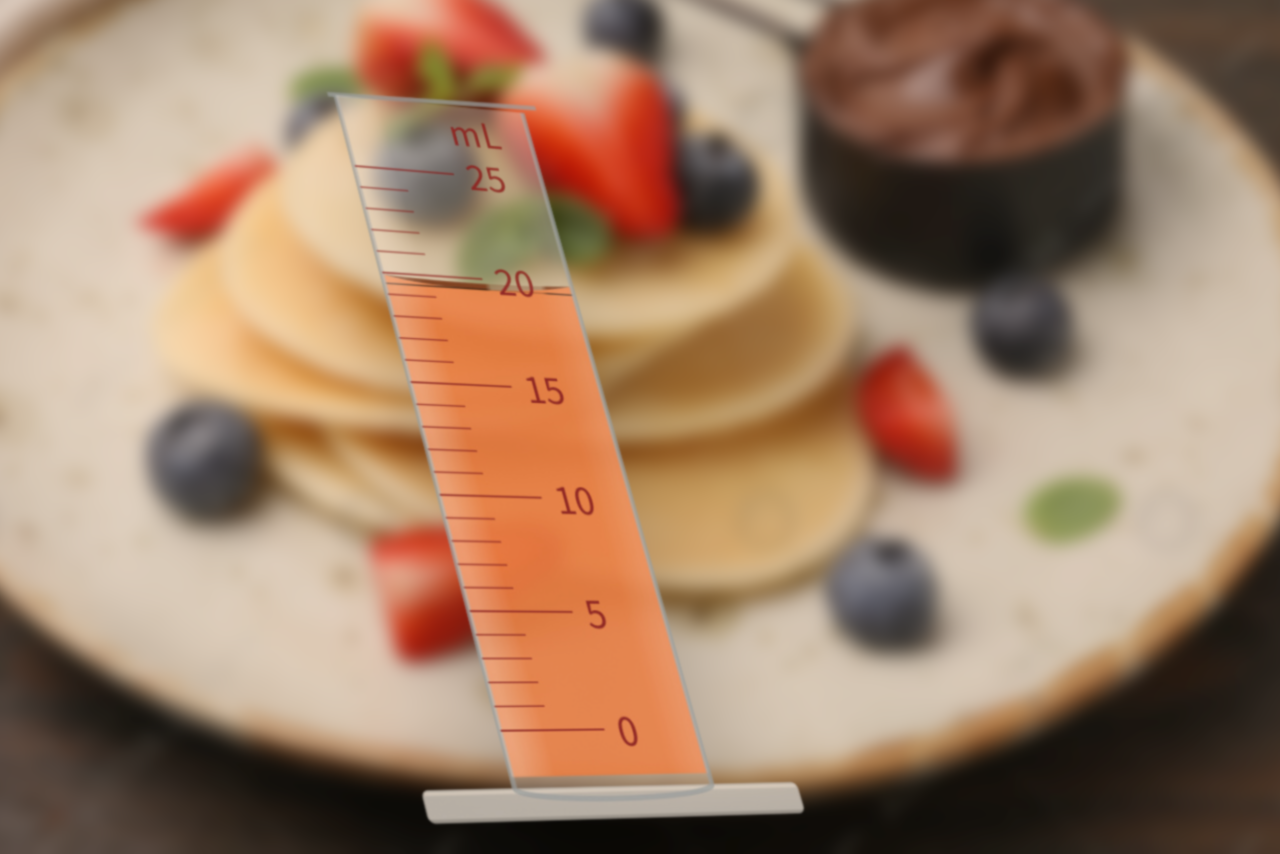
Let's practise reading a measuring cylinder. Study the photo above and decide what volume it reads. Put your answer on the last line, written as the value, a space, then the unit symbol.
19.5 mL
